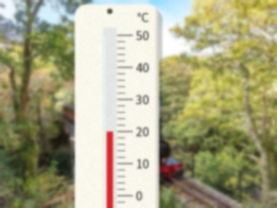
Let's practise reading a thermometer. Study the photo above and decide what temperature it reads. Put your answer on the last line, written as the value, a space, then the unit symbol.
20 °C
